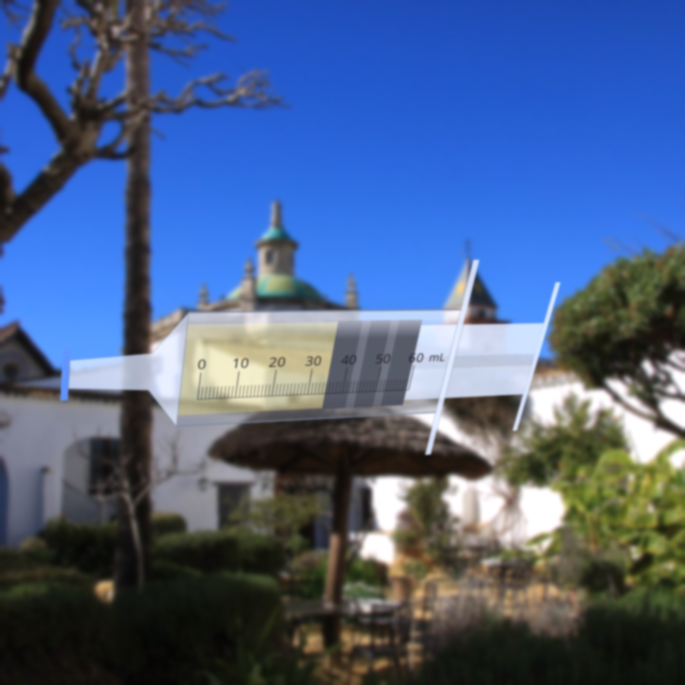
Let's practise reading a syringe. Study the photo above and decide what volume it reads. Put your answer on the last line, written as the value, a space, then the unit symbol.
35 mL
